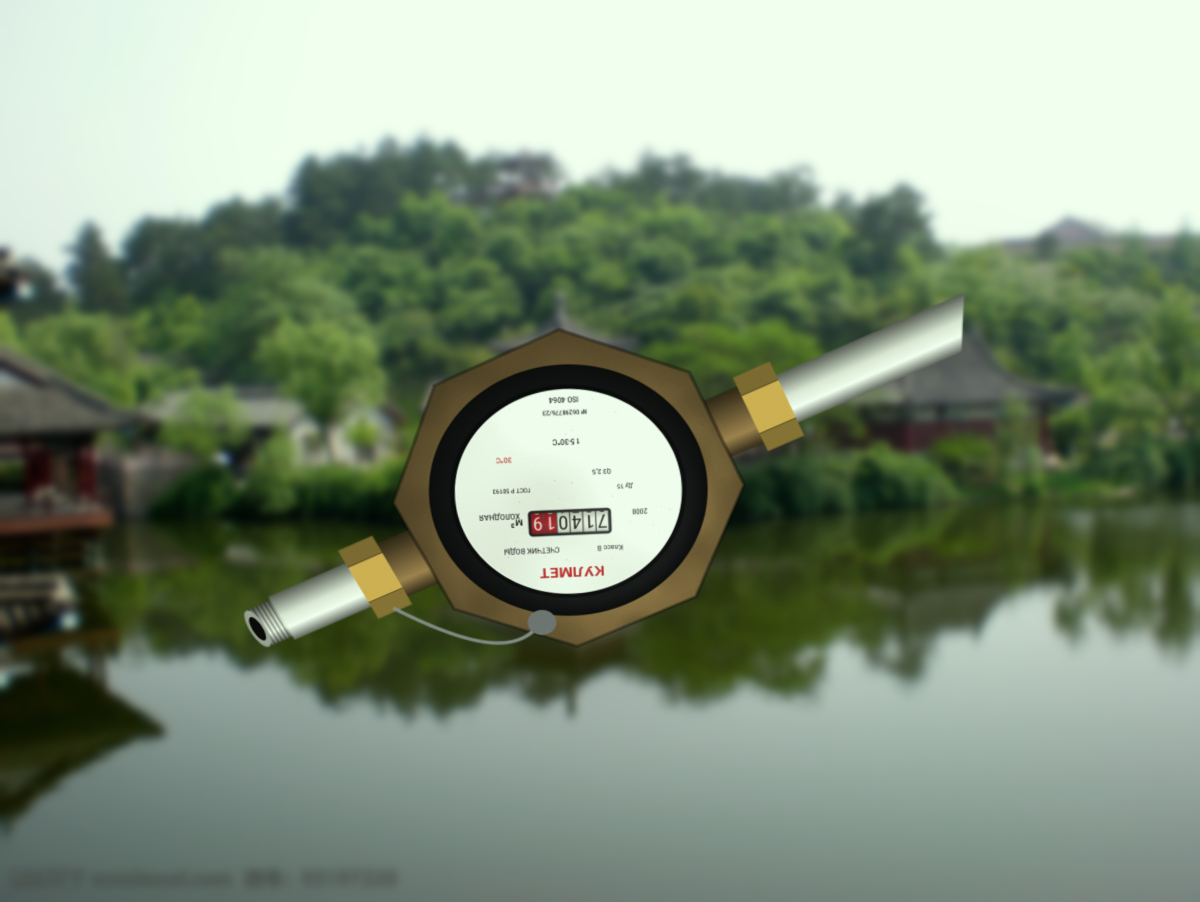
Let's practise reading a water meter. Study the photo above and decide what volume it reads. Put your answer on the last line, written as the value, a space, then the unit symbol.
7140.19 m³
